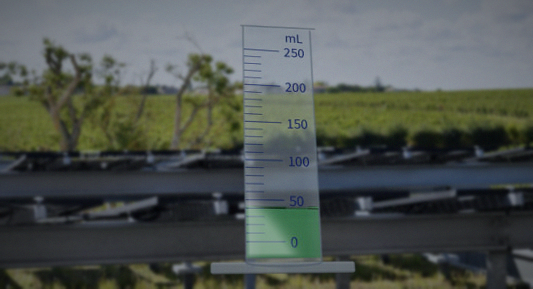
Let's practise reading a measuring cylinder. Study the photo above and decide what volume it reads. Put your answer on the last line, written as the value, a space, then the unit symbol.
40 mL
